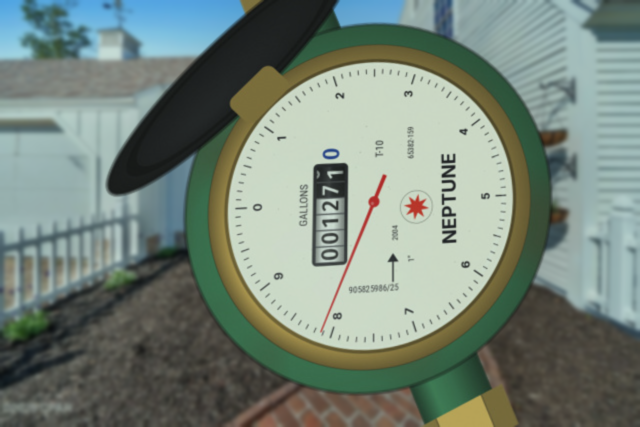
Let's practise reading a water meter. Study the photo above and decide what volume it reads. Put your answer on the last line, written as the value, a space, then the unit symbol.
12708.1 gal
